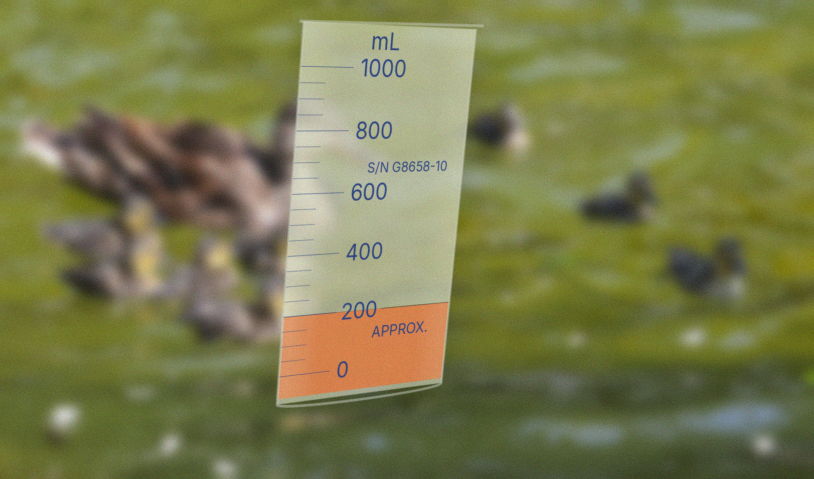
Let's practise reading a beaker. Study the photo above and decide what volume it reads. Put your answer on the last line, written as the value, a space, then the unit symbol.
200 mL
